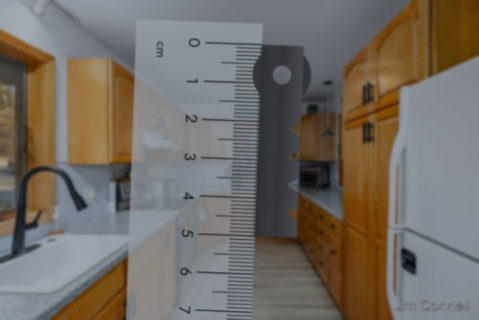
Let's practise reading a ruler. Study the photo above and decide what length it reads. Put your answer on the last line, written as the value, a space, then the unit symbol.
5 cm
